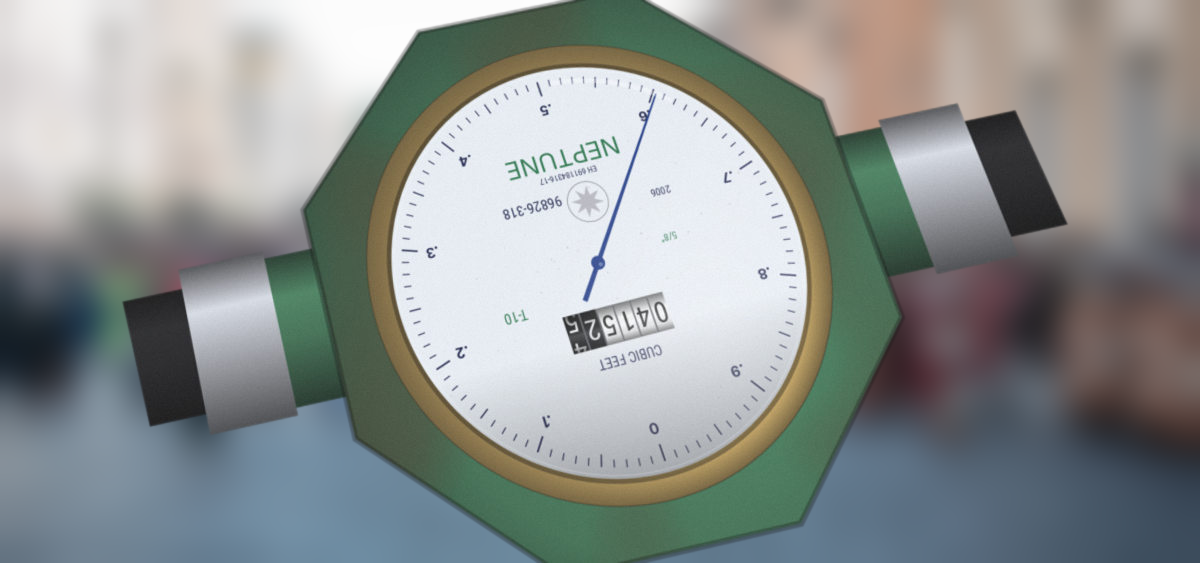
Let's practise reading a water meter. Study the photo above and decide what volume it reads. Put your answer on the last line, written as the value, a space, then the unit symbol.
41524.60 ft³
